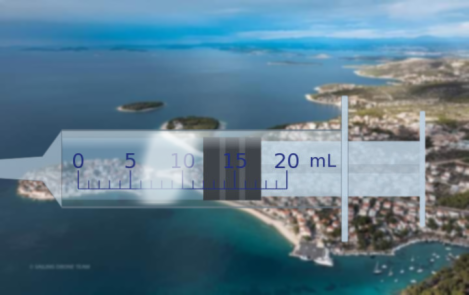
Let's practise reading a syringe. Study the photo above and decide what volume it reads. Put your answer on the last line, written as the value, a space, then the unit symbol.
12 mL
